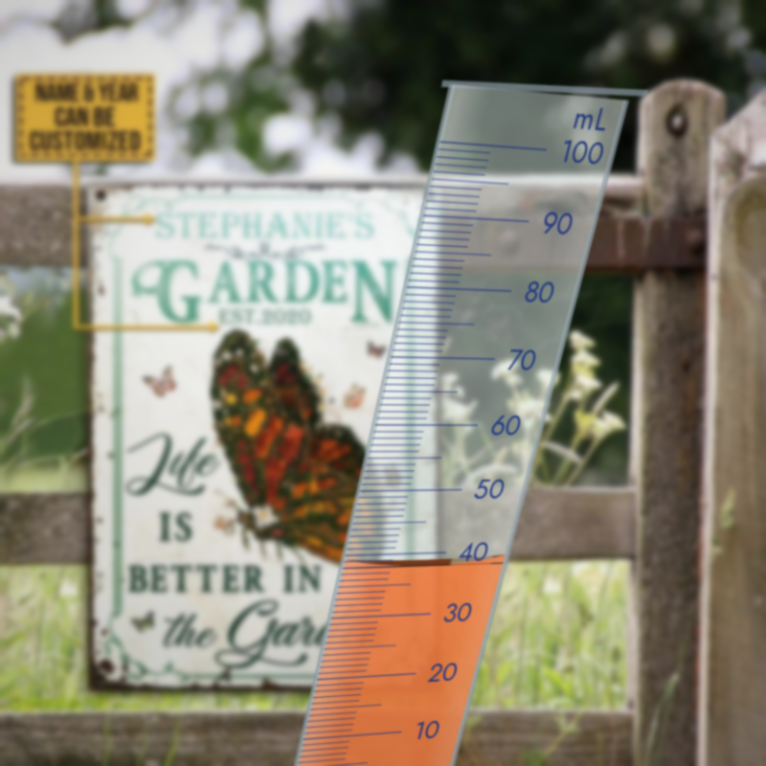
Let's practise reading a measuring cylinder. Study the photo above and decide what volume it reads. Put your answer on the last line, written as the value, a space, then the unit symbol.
38 mL
